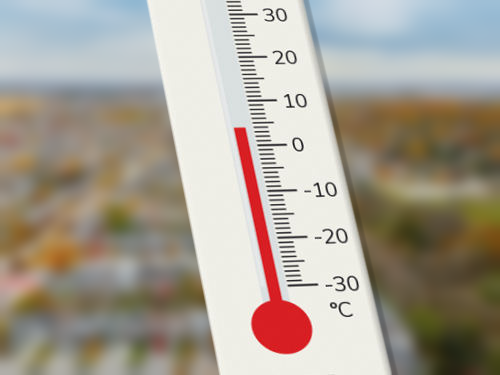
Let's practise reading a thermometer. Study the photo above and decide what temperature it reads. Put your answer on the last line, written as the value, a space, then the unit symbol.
4 °C
